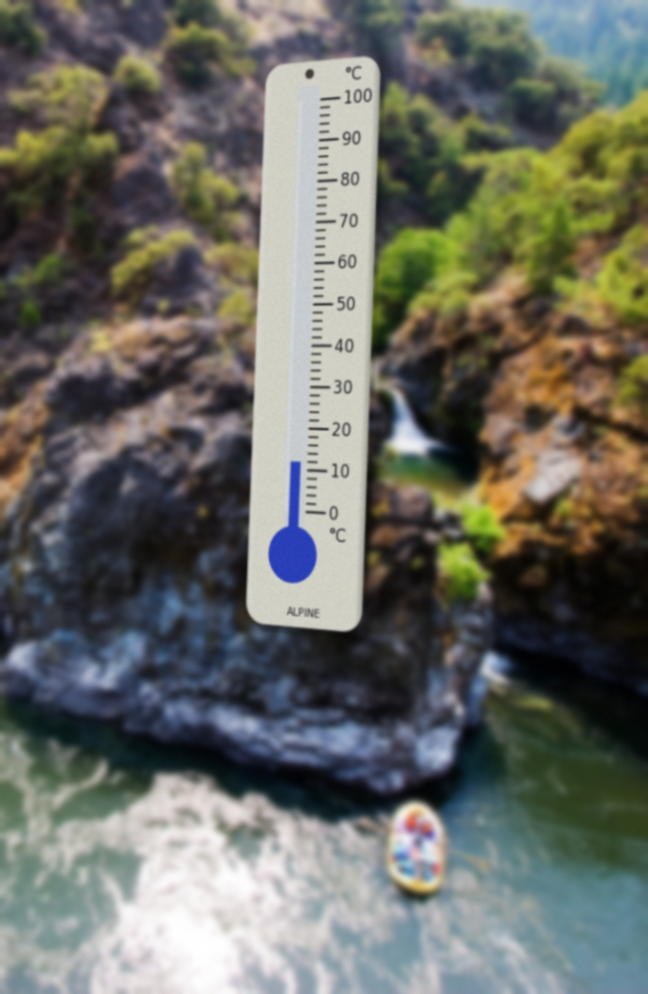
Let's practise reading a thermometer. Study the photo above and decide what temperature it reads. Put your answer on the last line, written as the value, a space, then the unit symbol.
12 °C
